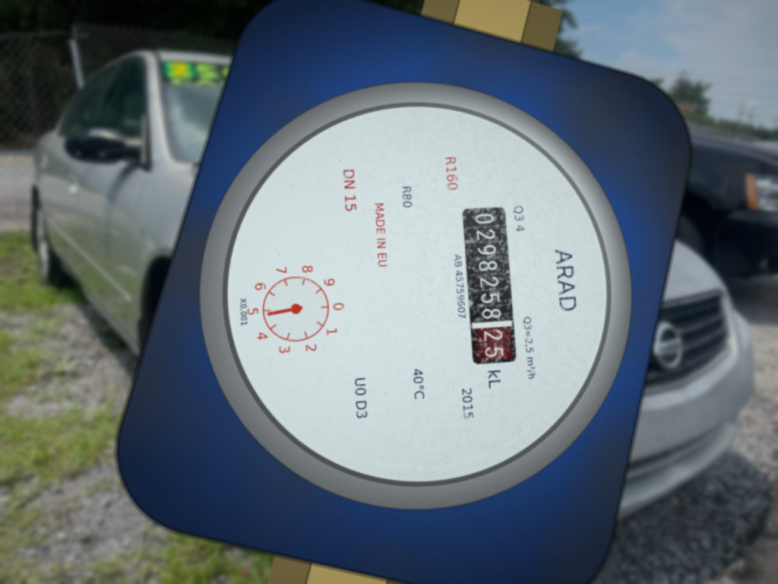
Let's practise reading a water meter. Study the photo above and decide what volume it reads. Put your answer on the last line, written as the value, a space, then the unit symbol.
298258.254 kL
